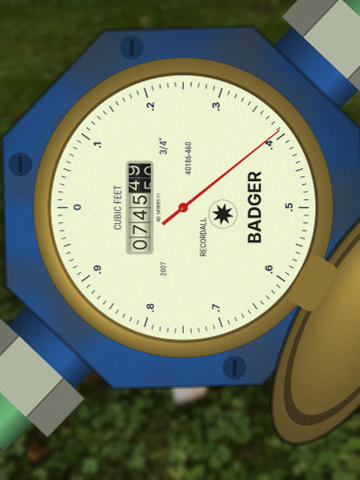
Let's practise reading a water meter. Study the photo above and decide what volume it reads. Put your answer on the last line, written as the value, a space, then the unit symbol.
74549.39 ft³
